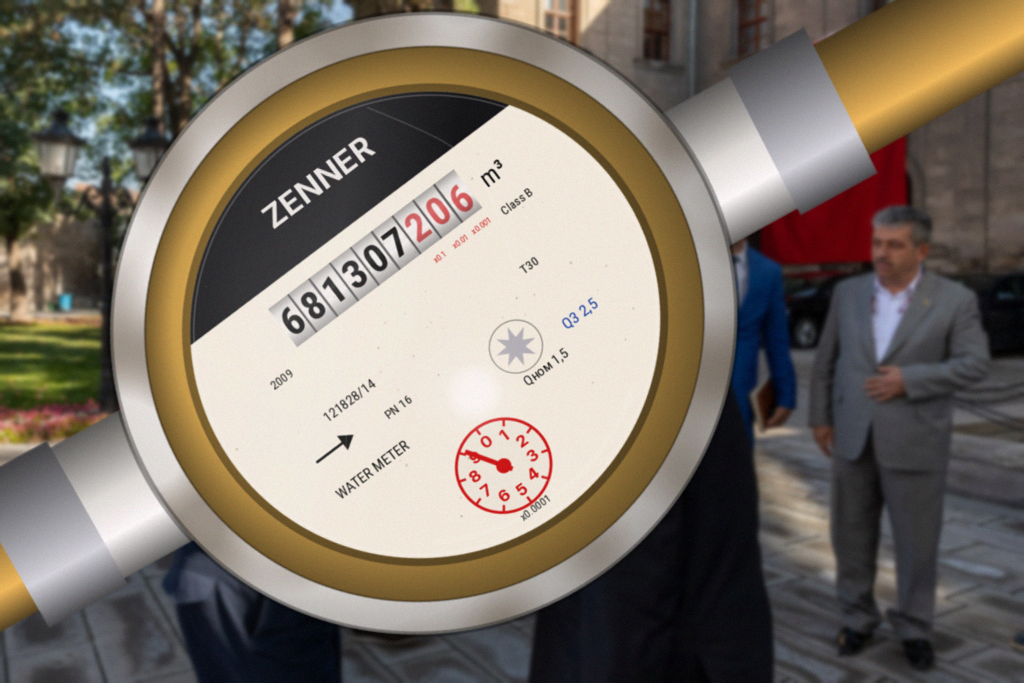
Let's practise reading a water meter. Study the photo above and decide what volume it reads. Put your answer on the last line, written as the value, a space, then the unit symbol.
681307.2059 m³
